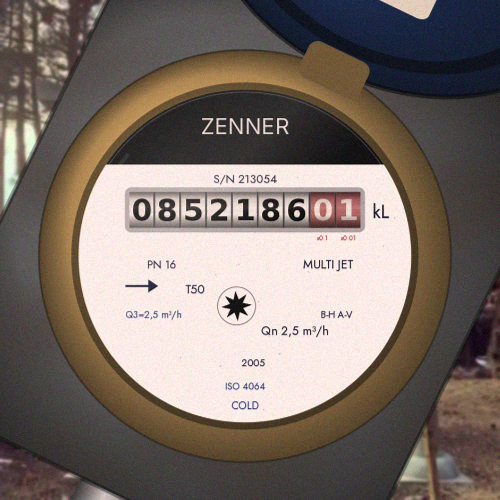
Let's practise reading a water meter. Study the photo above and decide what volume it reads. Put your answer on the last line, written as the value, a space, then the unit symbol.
852186.01 kL
